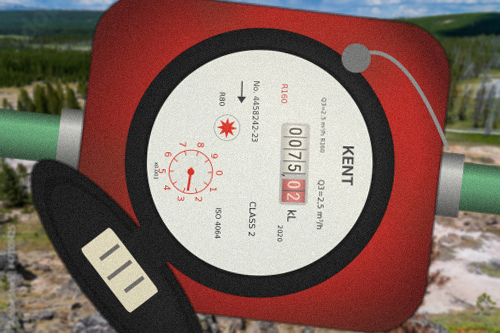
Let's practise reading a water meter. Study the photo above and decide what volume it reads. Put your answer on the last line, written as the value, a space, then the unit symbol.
75.022 kL
